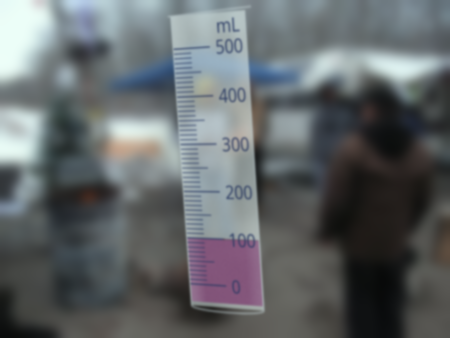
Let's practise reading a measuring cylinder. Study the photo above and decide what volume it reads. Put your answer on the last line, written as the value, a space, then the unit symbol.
100 mL
